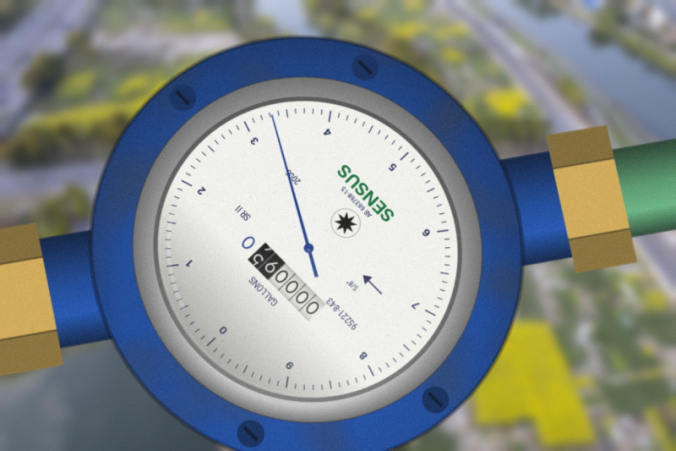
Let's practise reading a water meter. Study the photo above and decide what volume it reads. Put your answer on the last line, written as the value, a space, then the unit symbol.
953.3 gal
